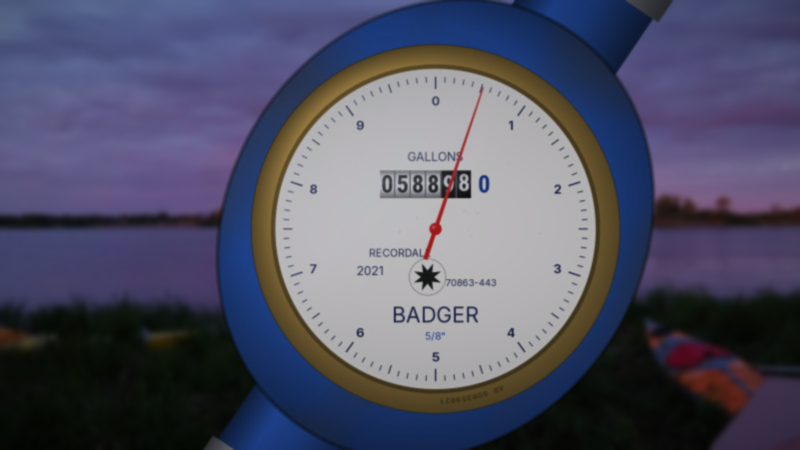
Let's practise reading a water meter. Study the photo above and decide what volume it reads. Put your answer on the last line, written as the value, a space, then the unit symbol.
588980.5 gal
